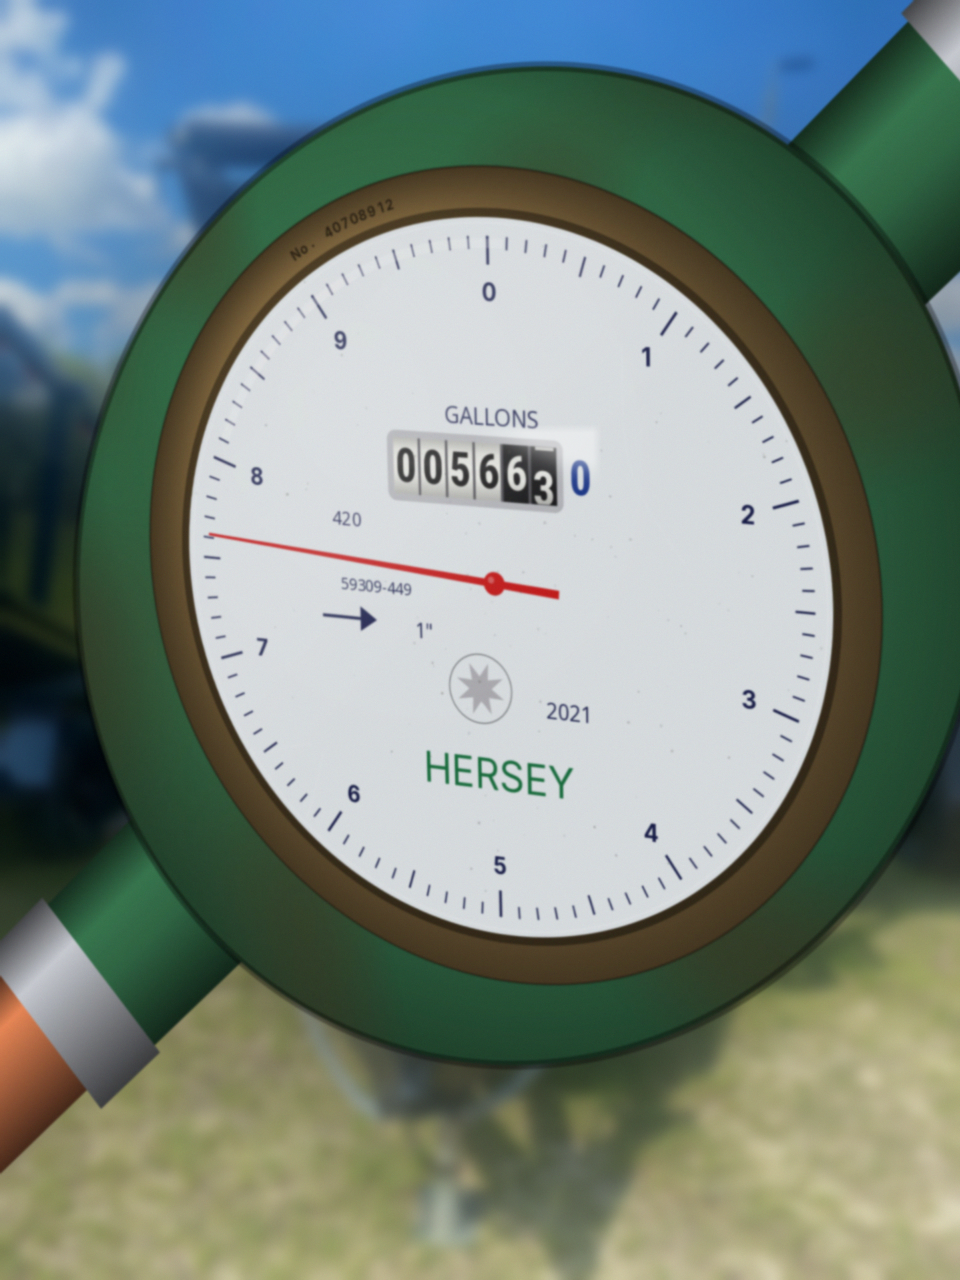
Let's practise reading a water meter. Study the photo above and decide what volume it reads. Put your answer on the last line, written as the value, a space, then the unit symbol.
56627.6 gal
